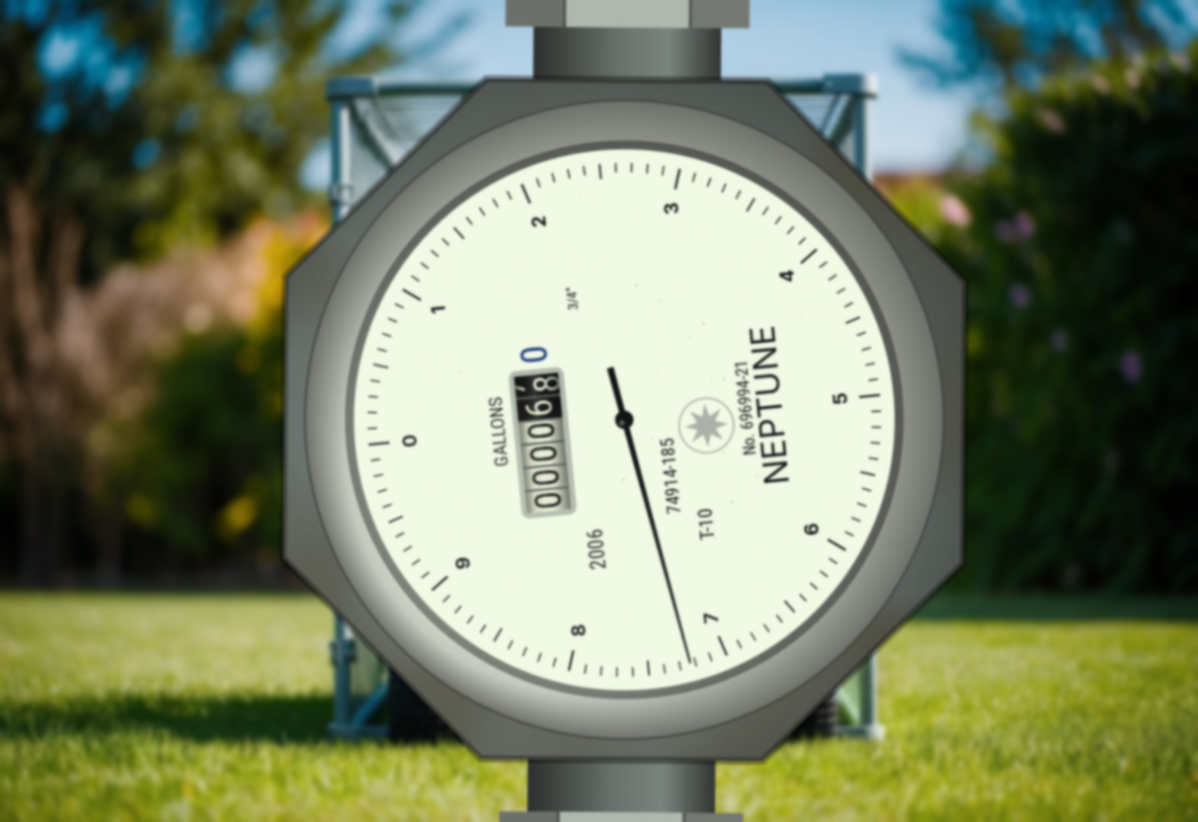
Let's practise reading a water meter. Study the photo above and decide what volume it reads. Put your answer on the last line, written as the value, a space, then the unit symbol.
677.2 gal
